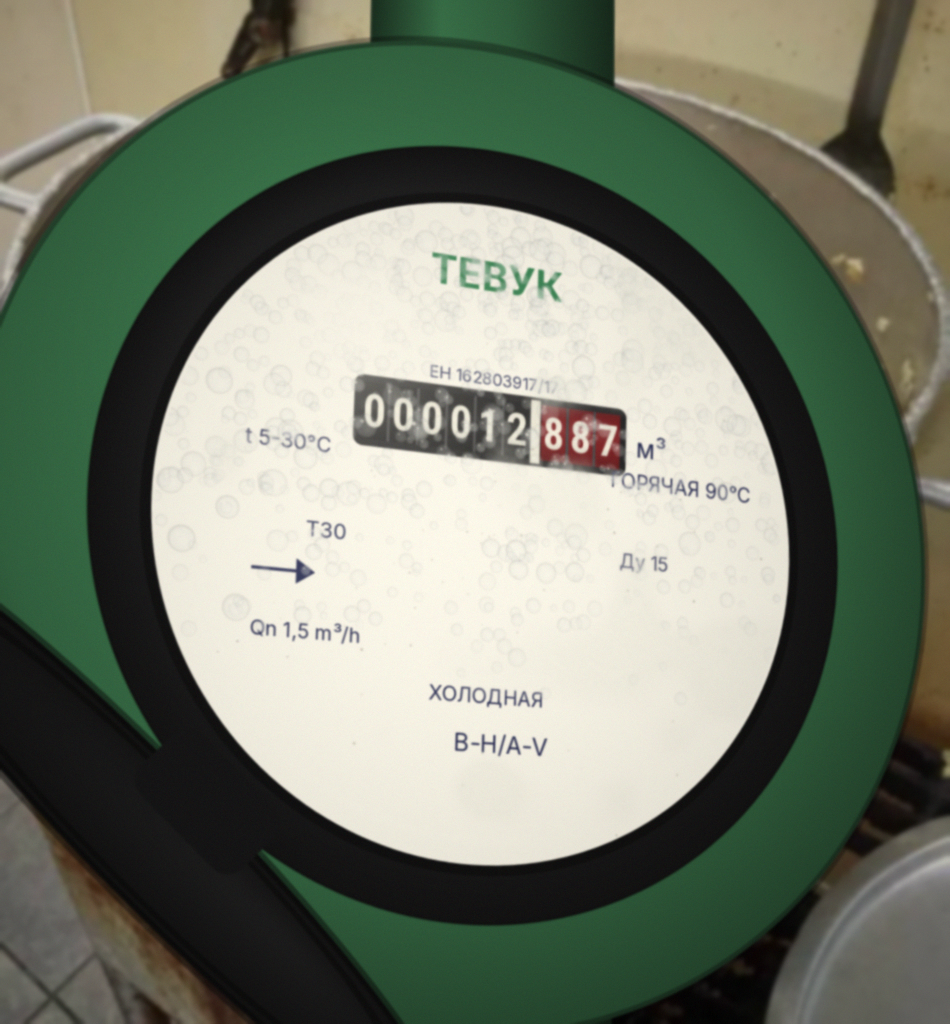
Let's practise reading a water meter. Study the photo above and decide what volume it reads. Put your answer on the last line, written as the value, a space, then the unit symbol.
12.887 m³
